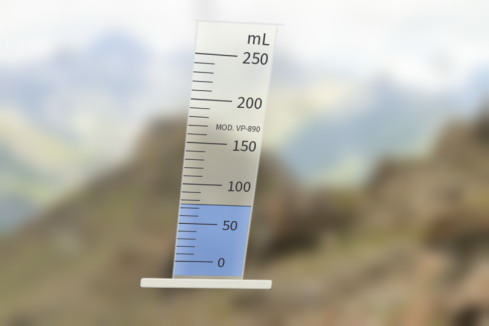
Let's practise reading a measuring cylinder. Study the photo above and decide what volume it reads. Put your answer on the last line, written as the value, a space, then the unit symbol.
75 mL
